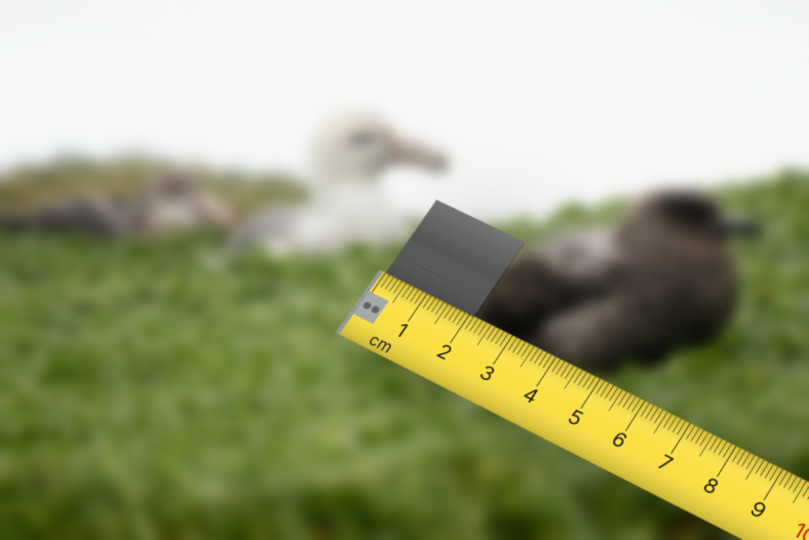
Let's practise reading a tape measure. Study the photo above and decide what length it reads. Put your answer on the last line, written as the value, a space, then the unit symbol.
2.1 cm
